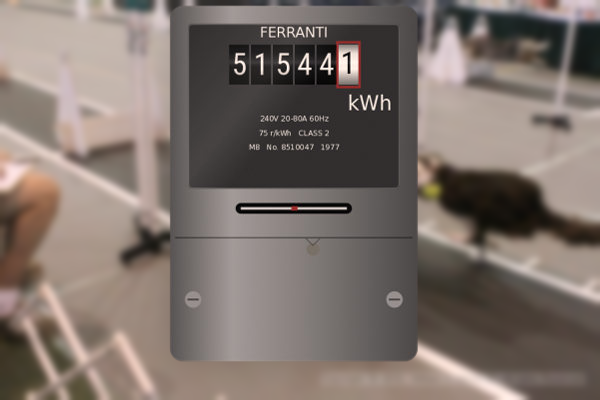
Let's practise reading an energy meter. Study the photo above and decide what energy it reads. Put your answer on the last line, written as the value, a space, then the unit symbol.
51544.1 kWh
